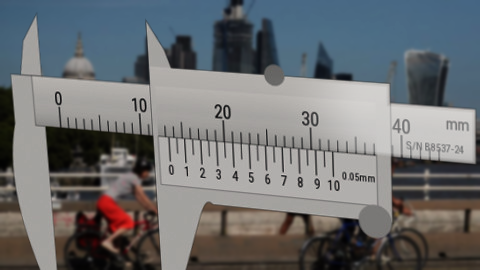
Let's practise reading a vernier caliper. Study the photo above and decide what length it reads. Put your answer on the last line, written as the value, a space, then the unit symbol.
13.4 mm
